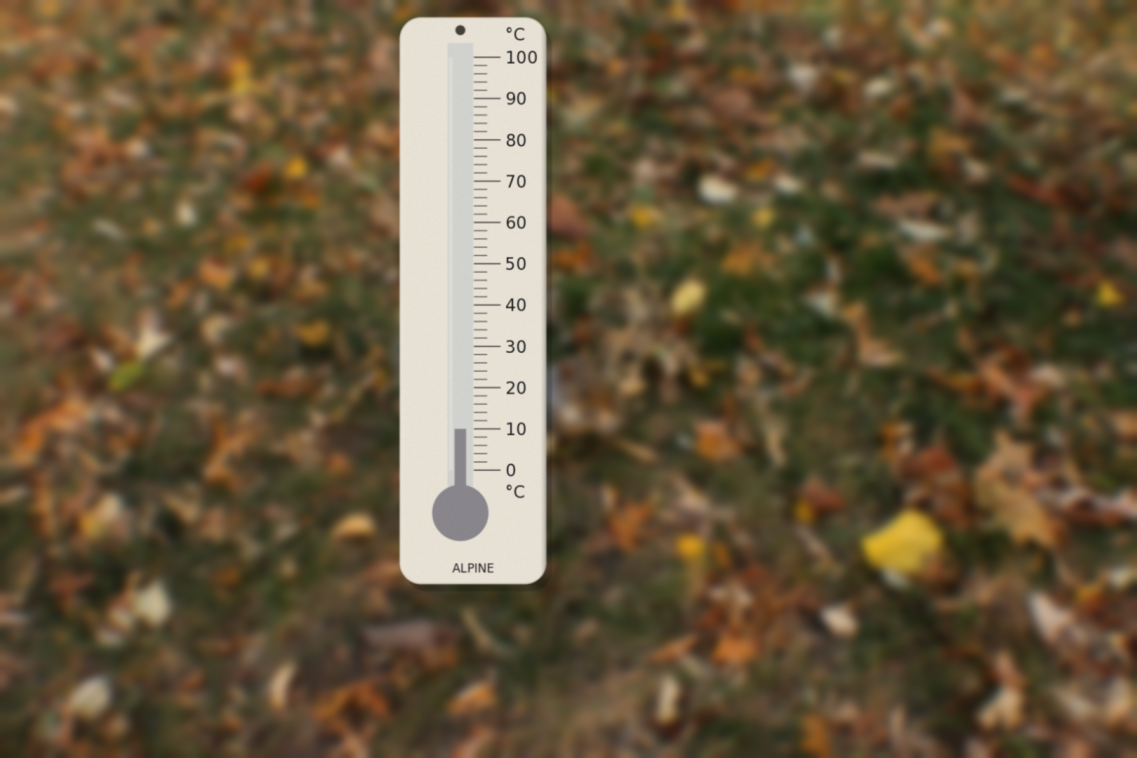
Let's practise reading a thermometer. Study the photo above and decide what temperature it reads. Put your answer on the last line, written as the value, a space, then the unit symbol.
10 °C
